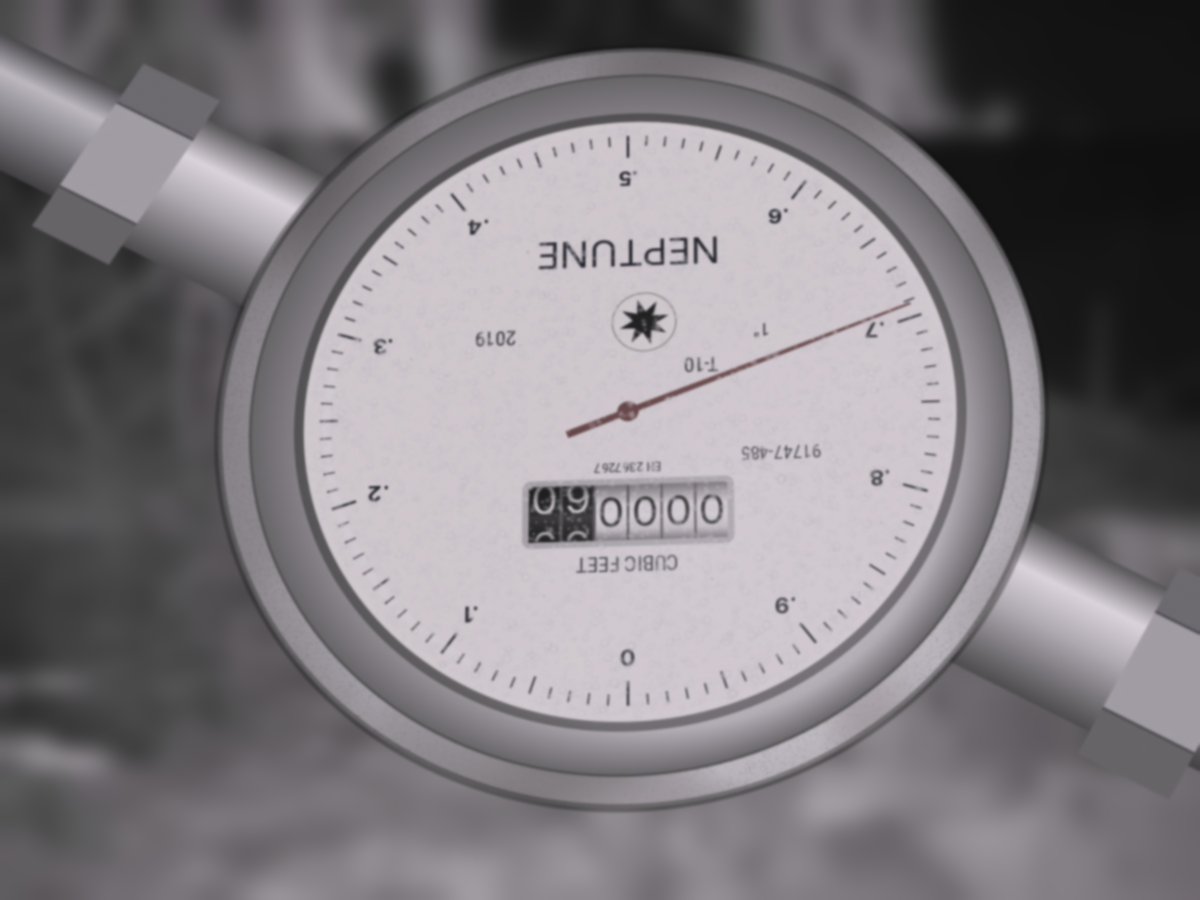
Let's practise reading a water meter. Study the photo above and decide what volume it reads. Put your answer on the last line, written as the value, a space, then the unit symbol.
59.69 ft³
